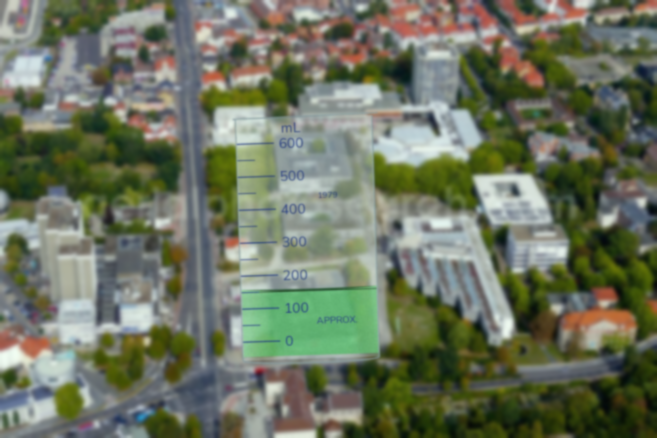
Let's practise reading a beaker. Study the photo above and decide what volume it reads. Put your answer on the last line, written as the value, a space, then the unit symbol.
150 mL
